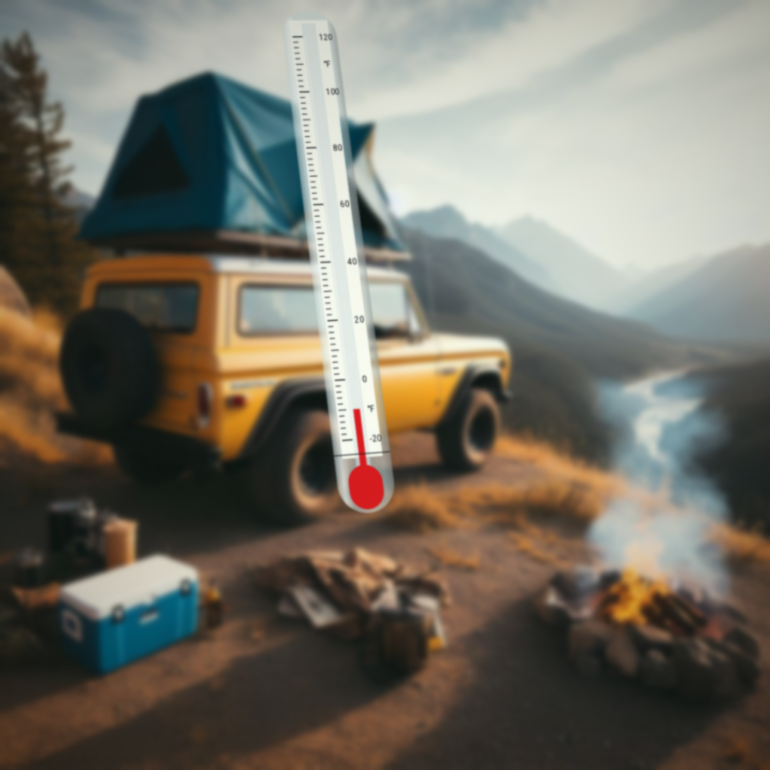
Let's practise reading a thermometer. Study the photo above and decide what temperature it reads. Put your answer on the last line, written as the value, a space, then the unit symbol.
-10 °F
